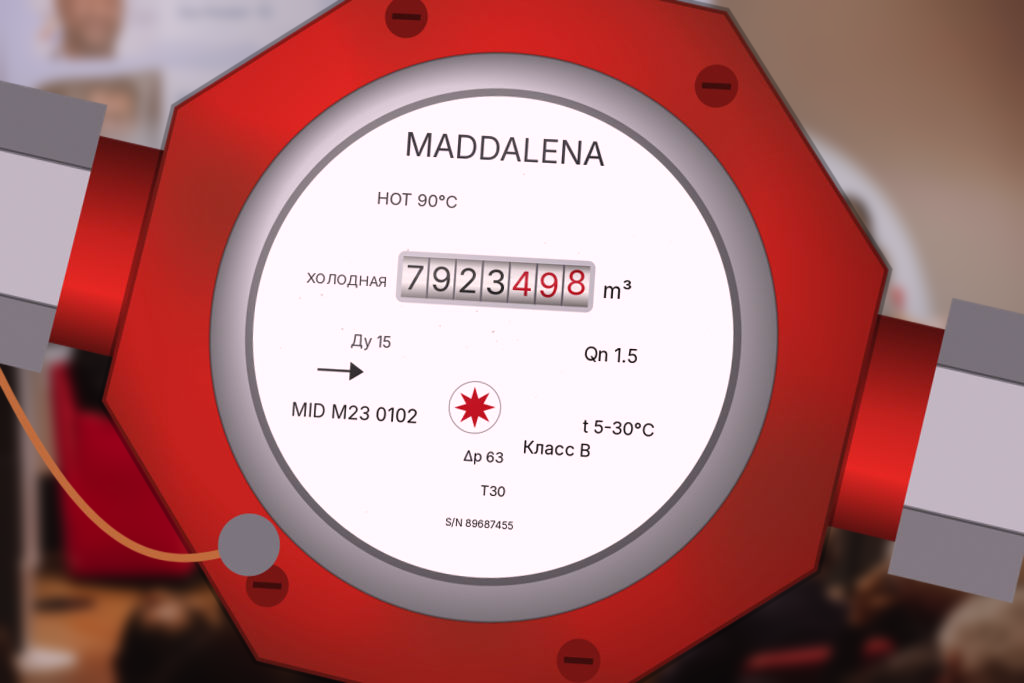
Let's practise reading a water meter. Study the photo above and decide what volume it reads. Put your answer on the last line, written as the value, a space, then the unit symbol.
7923.498 m³
